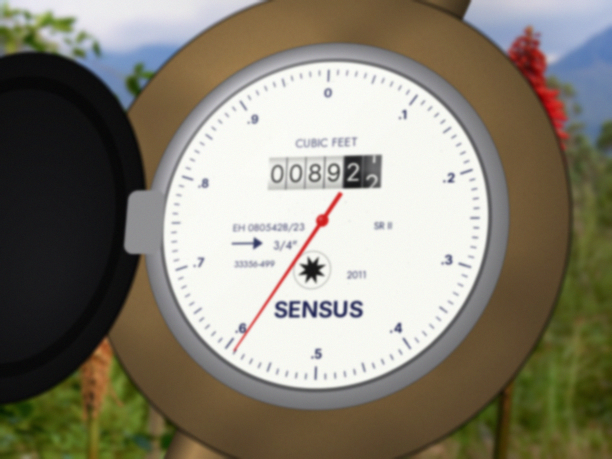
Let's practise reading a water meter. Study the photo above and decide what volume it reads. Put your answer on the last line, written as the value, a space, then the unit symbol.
8921.59 ft³
